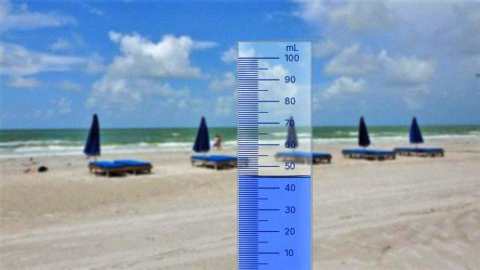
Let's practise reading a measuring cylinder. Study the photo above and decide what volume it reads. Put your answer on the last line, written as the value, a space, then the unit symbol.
45 mL
